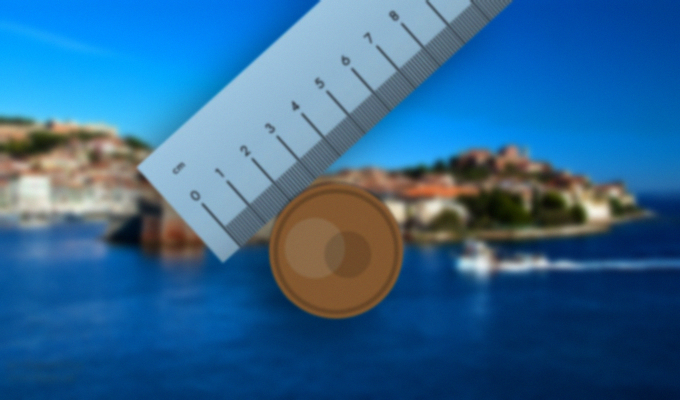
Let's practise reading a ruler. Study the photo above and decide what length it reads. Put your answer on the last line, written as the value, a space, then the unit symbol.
4 cm
